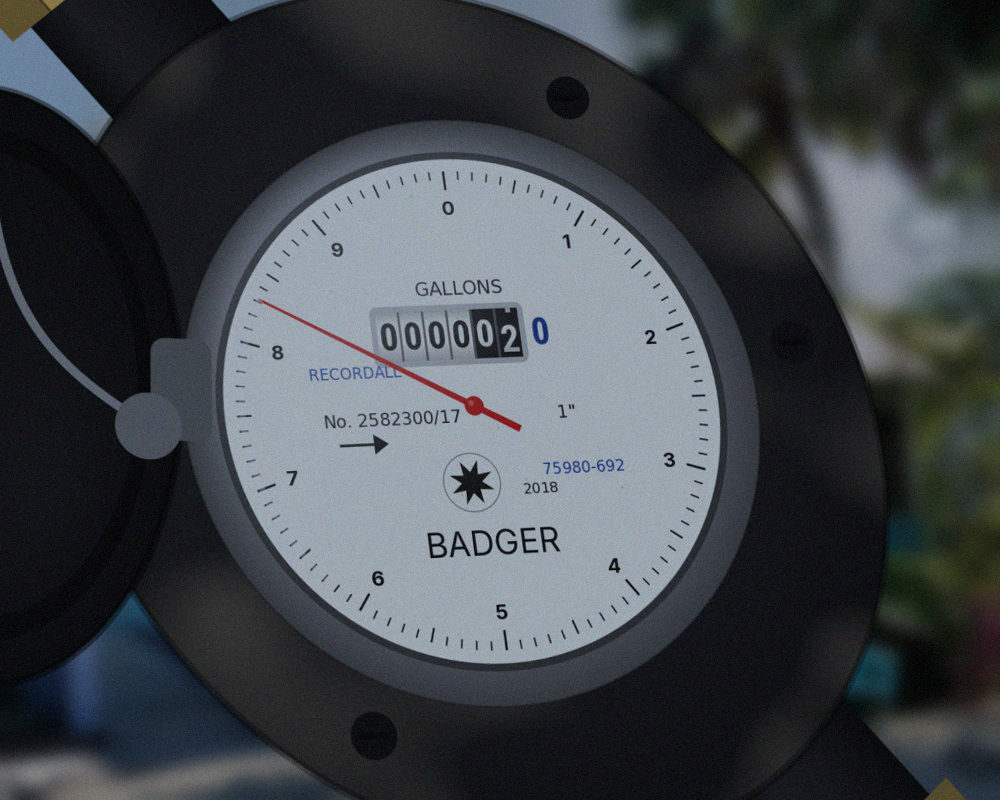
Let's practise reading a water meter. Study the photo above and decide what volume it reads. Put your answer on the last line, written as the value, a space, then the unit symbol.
18.3 gal
